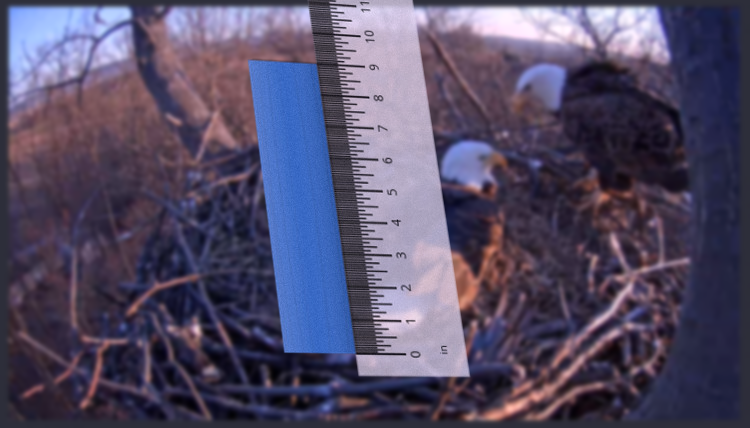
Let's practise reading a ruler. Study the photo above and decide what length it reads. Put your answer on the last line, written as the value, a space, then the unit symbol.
9 in
